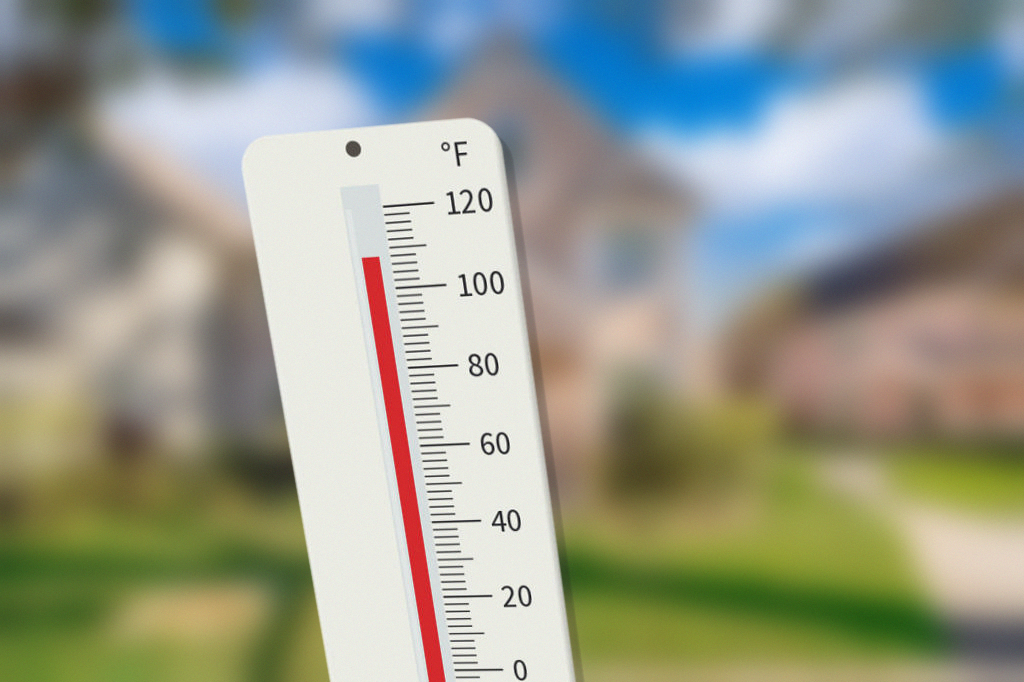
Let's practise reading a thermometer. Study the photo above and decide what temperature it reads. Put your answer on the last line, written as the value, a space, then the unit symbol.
108 °F
